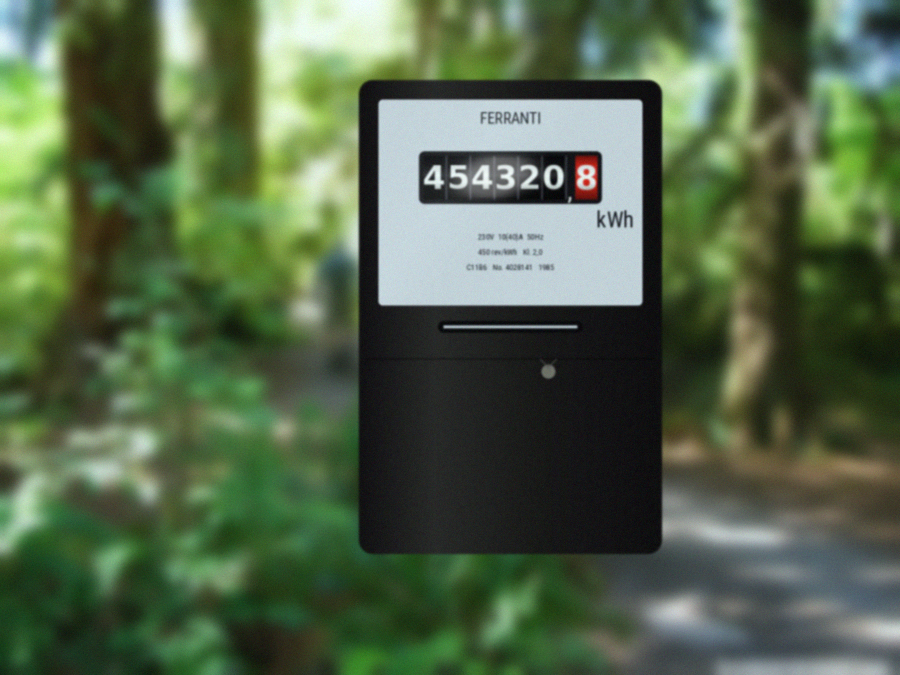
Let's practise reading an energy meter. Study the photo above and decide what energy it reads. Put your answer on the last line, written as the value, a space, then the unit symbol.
454320.8 kWh
